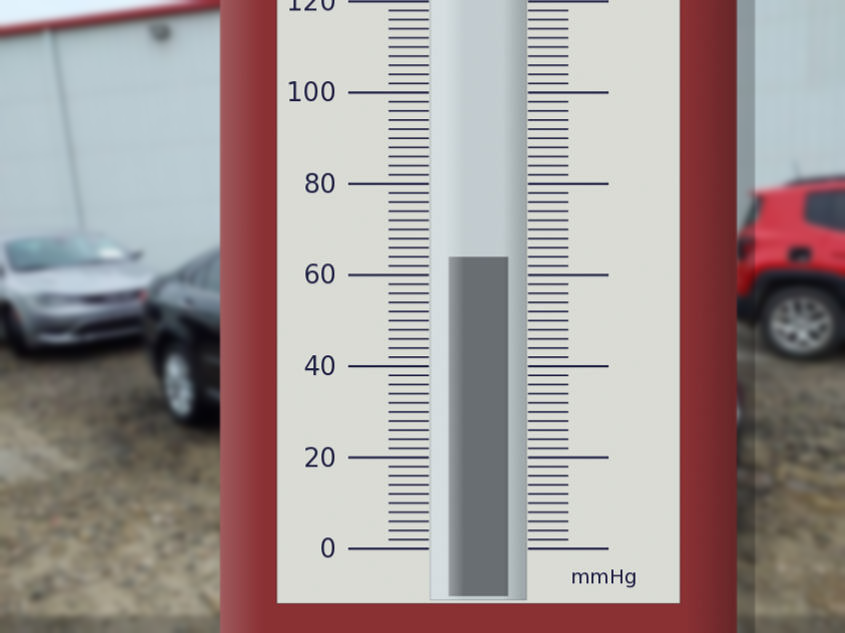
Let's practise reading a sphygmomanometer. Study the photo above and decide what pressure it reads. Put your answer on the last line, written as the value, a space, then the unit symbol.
64 mmHg
